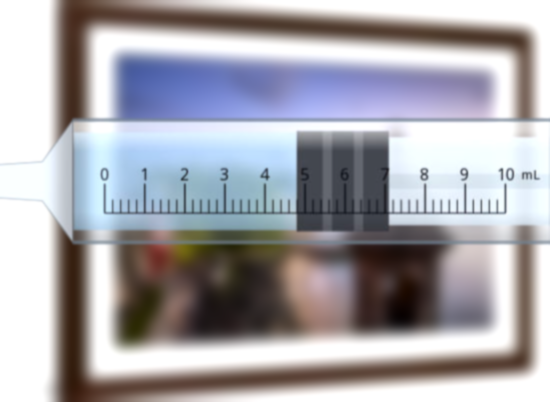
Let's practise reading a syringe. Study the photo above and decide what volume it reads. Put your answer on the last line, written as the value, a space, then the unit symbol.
4.8 mL
